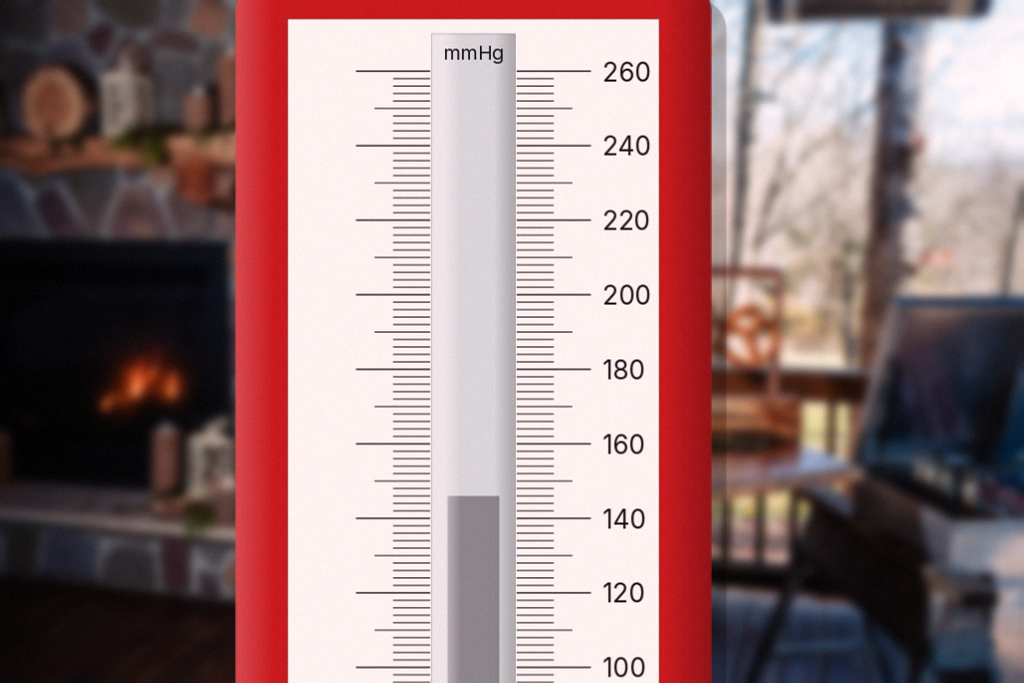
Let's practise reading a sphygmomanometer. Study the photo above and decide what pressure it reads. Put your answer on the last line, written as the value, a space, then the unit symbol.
146 mmHg
